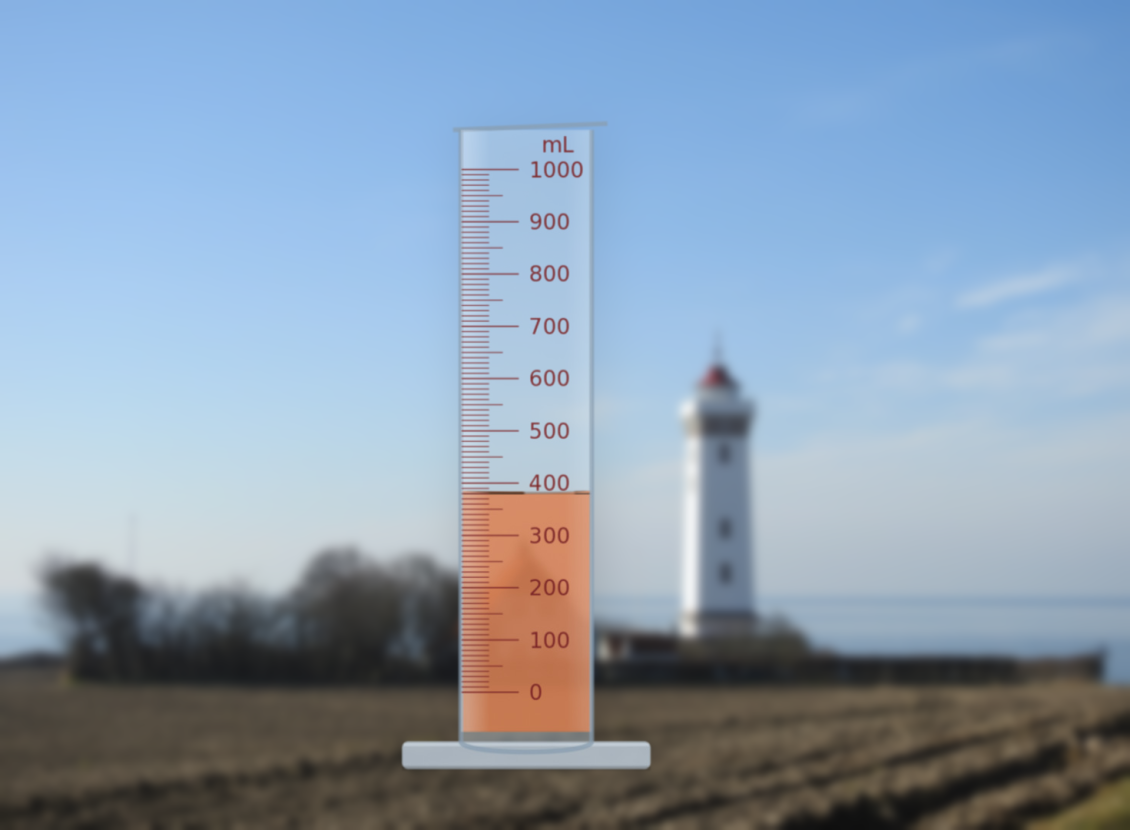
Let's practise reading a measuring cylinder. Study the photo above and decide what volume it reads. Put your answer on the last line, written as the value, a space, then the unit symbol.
380 mL
